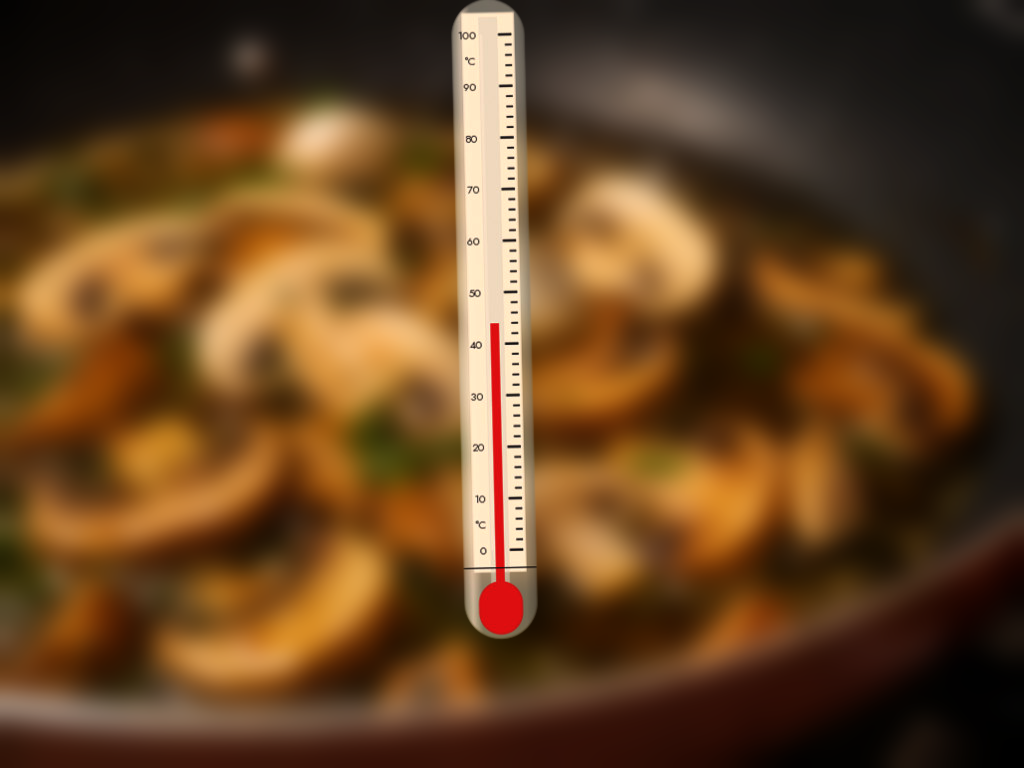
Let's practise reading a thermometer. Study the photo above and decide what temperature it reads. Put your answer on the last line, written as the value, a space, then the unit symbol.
44 °C
